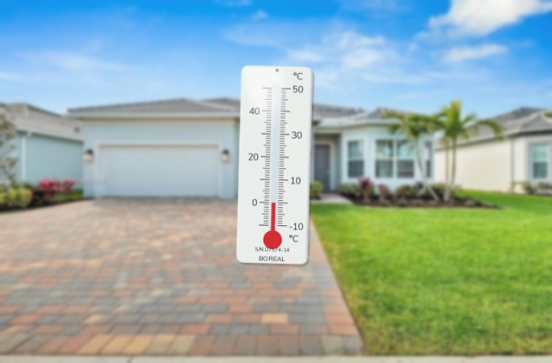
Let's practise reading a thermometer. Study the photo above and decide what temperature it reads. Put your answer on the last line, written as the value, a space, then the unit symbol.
0 °C
